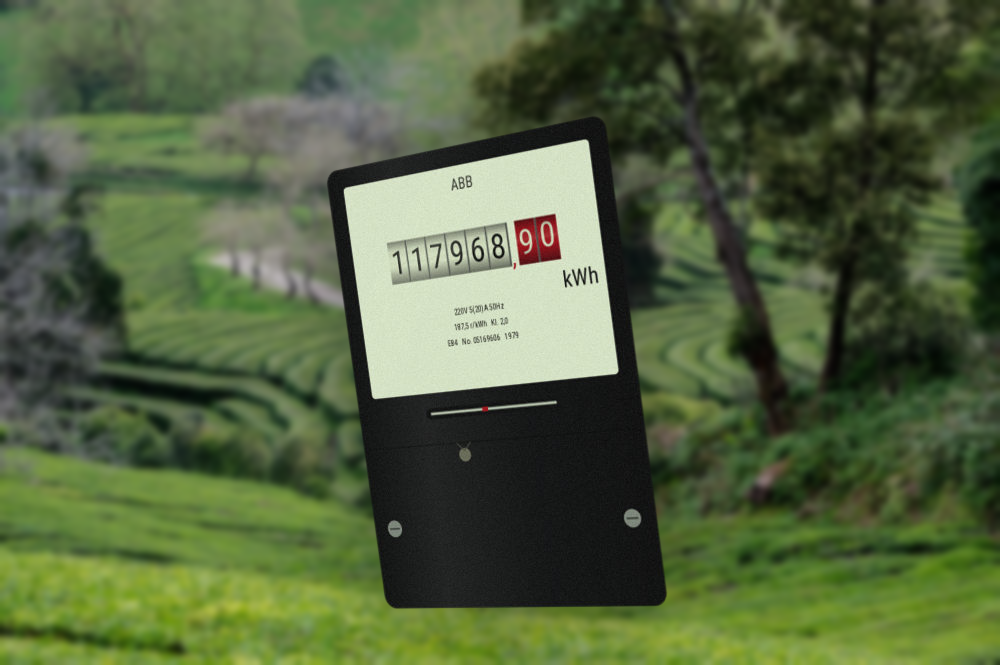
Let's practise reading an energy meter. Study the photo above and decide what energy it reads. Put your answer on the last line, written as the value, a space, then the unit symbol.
117968.90 kWh
